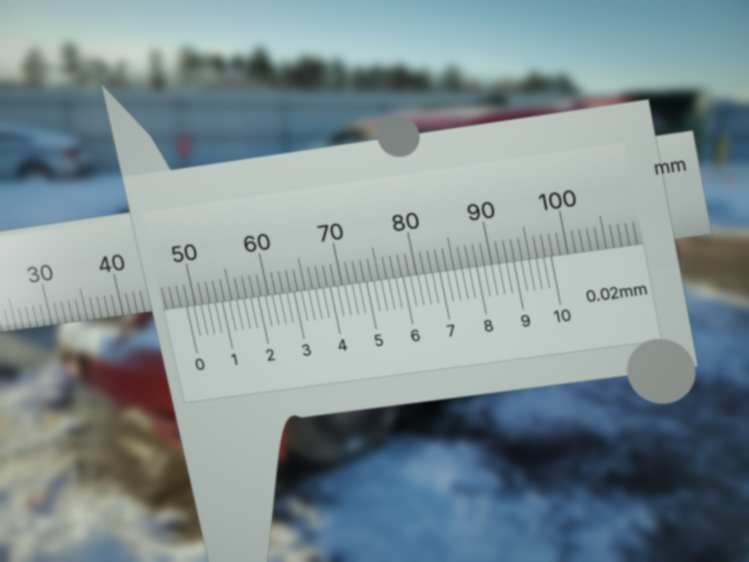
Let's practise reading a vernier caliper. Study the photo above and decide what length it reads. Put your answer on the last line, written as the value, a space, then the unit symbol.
48.8 mm
